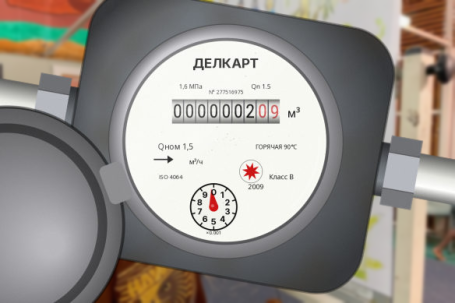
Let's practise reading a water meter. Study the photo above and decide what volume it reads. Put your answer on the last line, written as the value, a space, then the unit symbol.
2.089 m³
